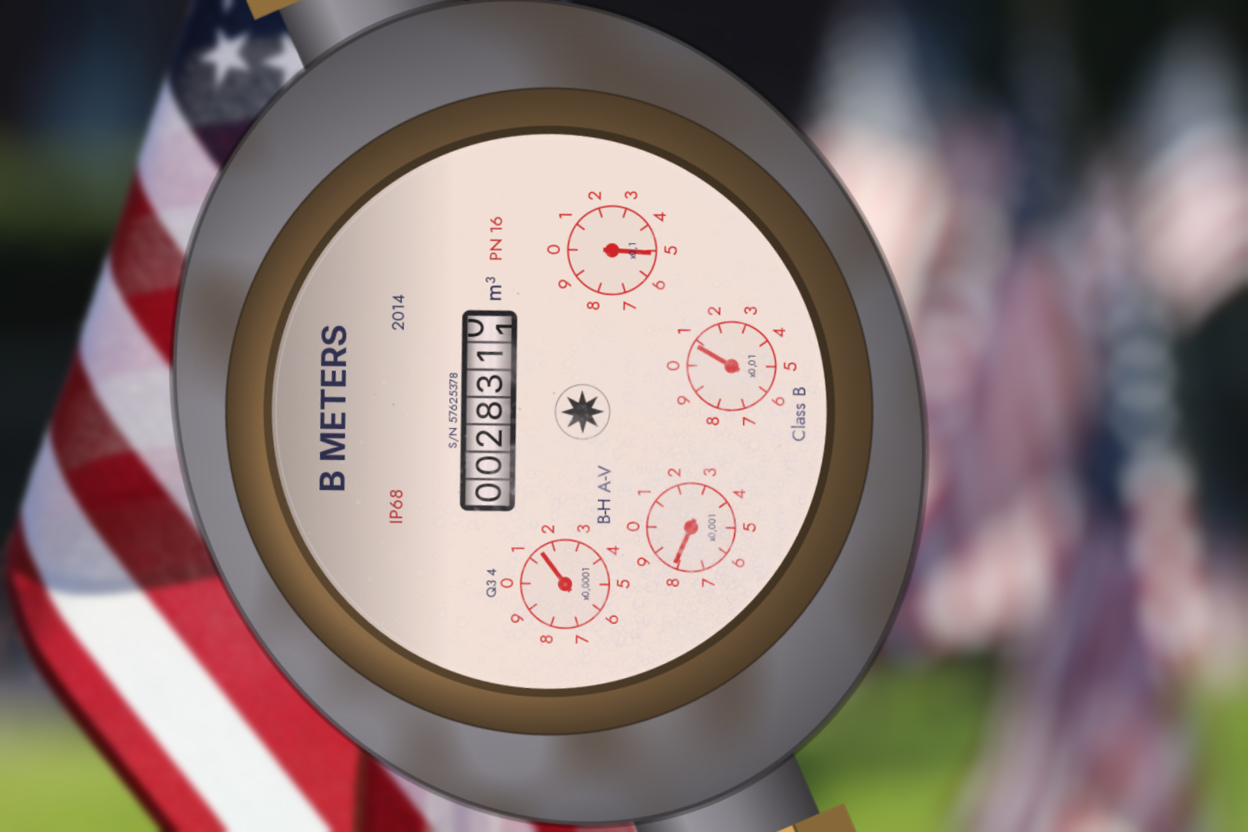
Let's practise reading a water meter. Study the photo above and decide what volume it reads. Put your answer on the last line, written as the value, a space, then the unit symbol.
28310.5081 m³
